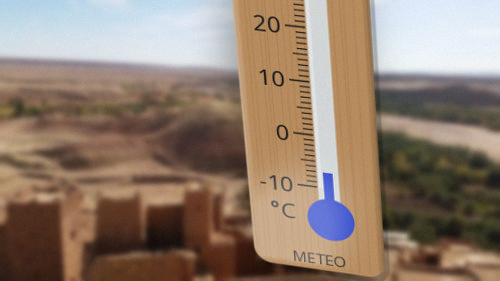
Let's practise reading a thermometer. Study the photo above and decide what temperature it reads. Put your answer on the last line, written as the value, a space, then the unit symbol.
-7 °C
